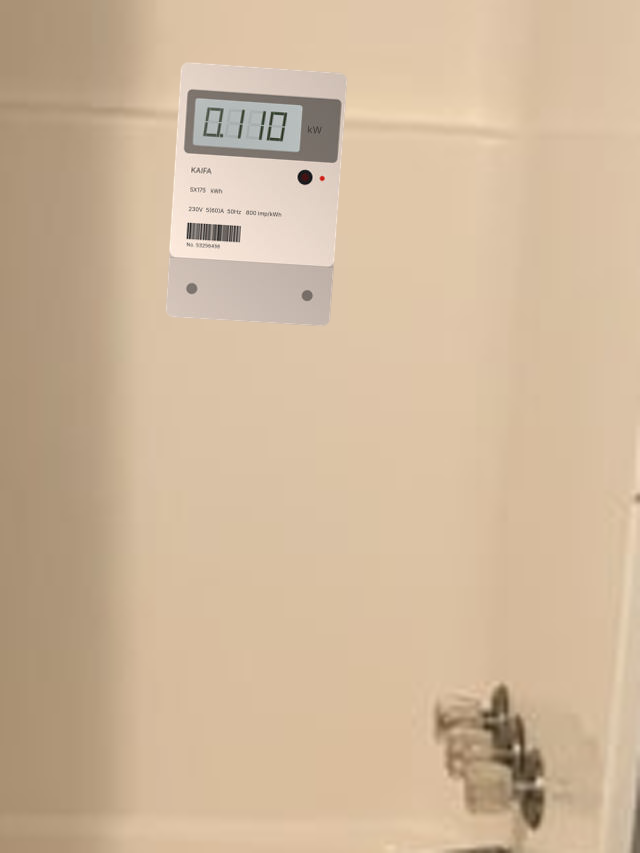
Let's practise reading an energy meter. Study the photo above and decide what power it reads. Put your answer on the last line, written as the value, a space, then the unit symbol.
0.110 kW
